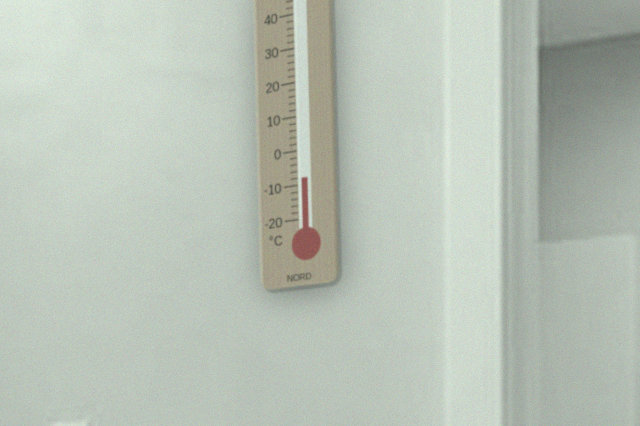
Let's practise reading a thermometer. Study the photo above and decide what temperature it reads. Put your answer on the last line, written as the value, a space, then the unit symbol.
-8 °C
